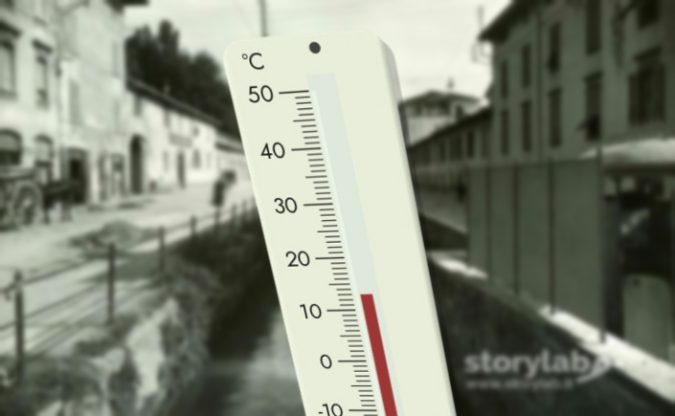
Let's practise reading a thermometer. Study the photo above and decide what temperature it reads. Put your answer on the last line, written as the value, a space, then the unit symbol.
13 °C
